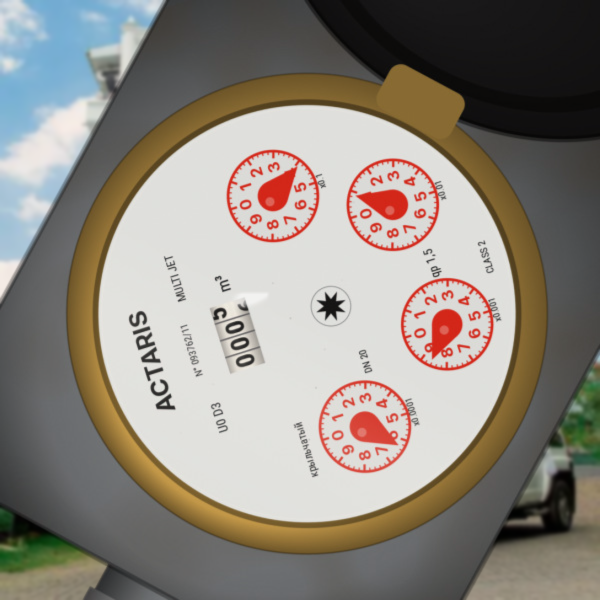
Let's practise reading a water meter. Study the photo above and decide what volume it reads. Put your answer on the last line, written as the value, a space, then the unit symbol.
5.4086 m³
